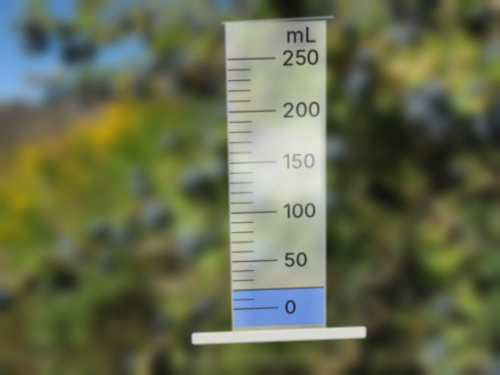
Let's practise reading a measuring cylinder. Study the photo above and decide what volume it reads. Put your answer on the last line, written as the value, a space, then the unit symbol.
20 mL
